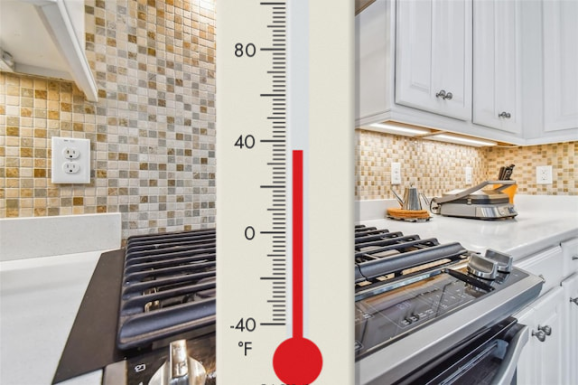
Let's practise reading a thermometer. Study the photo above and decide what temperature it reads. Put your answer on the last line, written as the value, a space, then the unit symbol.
36 °F
